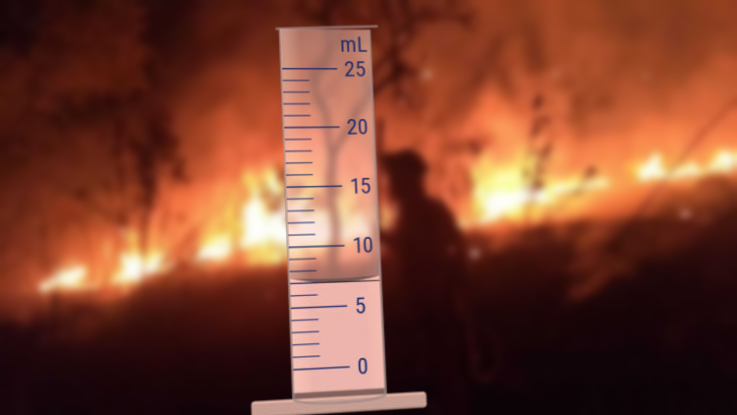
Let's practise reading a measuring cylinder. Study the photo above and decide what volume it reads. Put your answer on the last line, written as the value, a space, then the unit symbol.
7 mL
